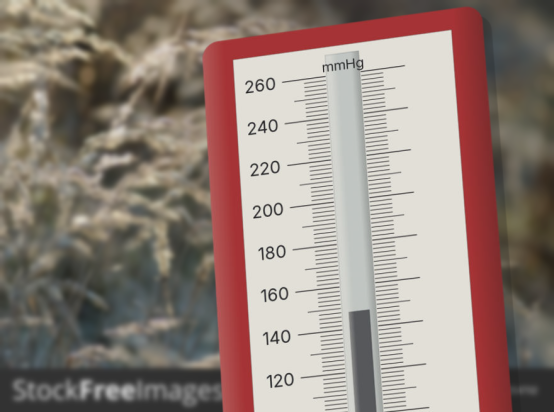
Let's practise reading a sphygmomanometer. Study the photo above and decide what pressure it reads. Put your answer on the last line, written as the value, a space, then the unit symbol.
148 mmHg
